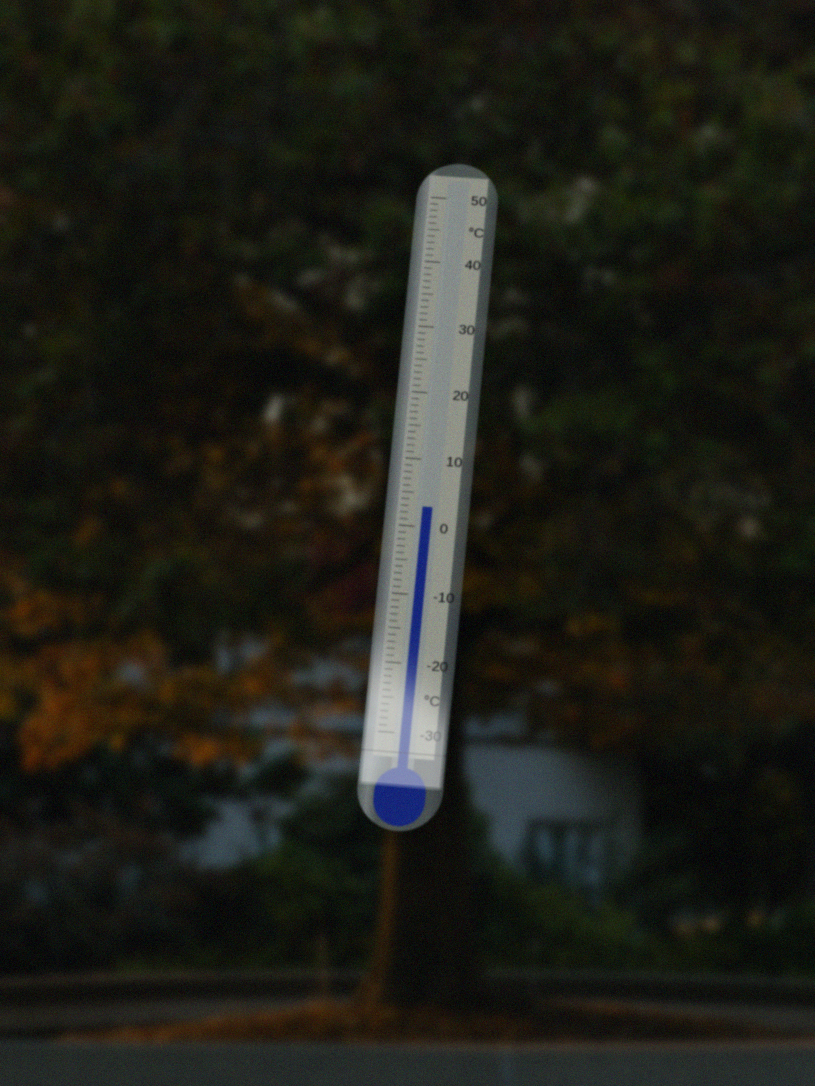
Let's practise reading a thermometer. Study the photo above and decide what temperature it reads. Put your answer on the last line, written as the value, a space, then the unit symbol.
3 °C
